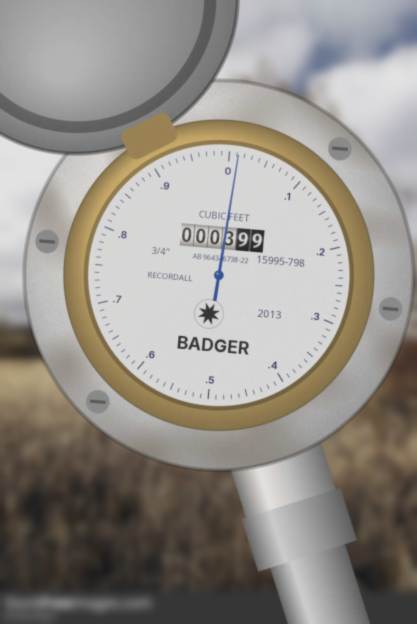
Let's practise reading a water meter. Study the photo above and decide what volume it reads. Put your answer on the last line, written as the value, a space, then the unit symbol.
399.01 ft³
